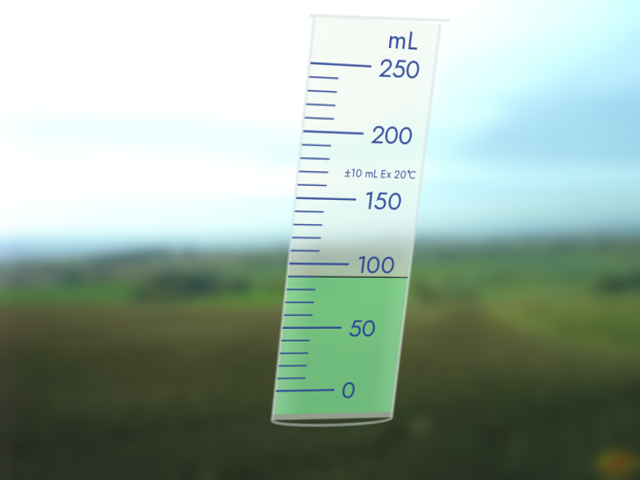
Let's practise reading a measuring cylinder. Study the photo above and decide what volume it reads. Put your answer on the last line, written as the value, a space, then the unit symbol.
90 mL
